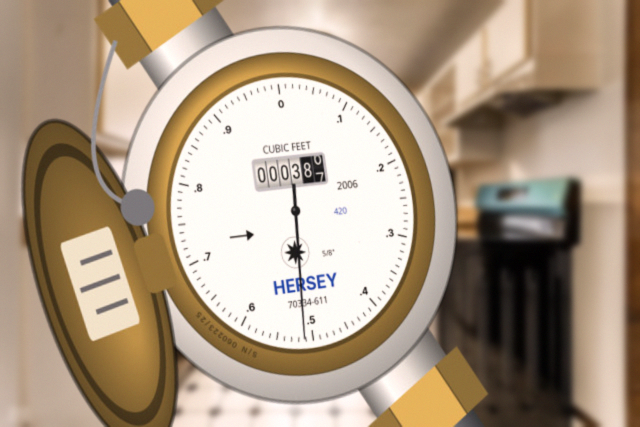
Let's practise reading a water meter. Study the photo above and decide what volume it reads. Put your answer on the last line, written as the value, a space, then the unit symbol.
386.51 ft³
